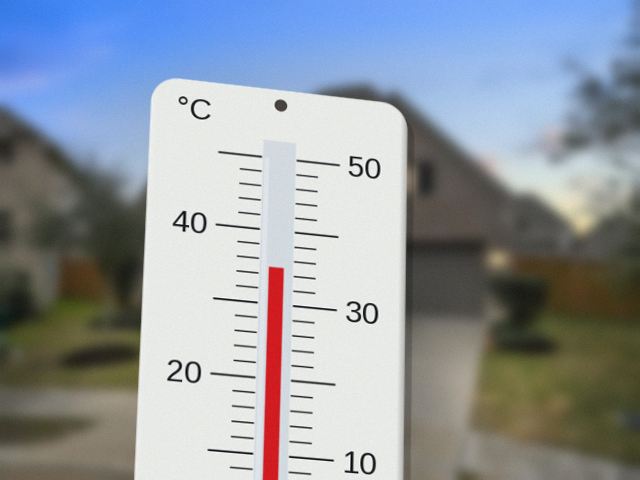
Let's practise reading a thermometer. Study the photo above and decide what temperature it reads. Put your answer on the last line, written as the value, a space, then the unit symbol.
35 °C
